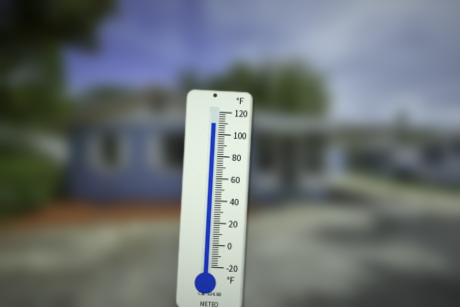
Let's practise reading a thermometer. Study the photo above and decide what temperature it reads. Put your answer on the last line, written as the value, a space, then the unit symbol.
110 °F
